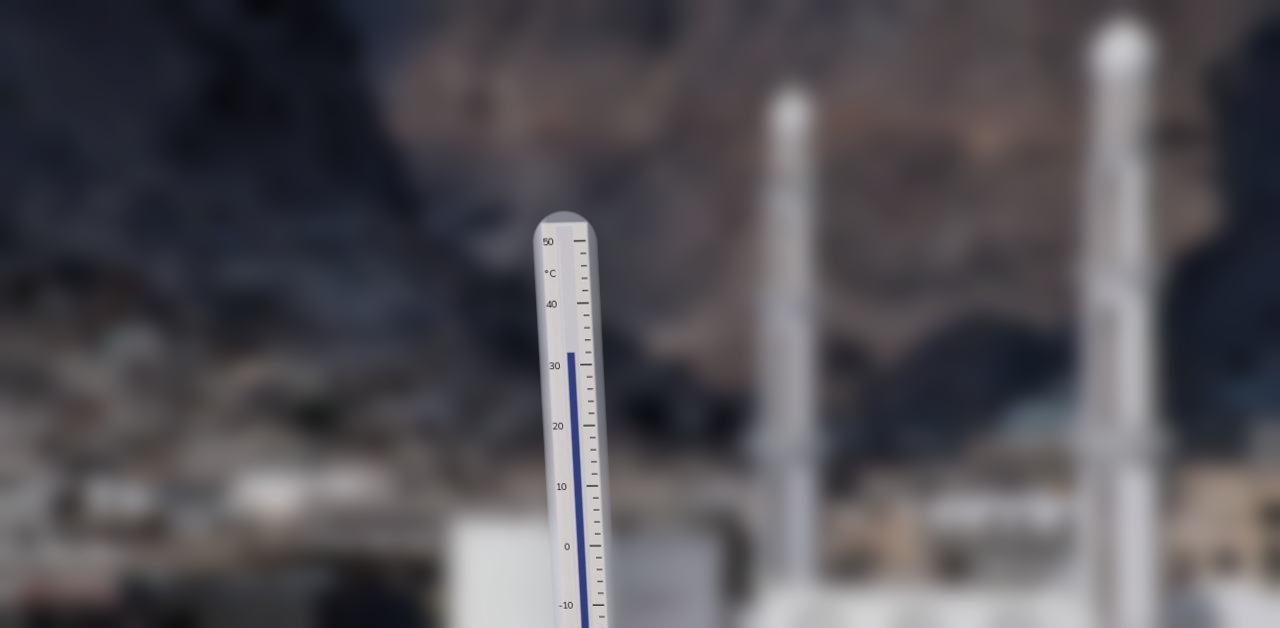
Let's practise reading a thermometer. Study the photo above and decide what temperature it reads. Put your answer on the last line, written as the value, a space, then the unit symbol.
32 °C
